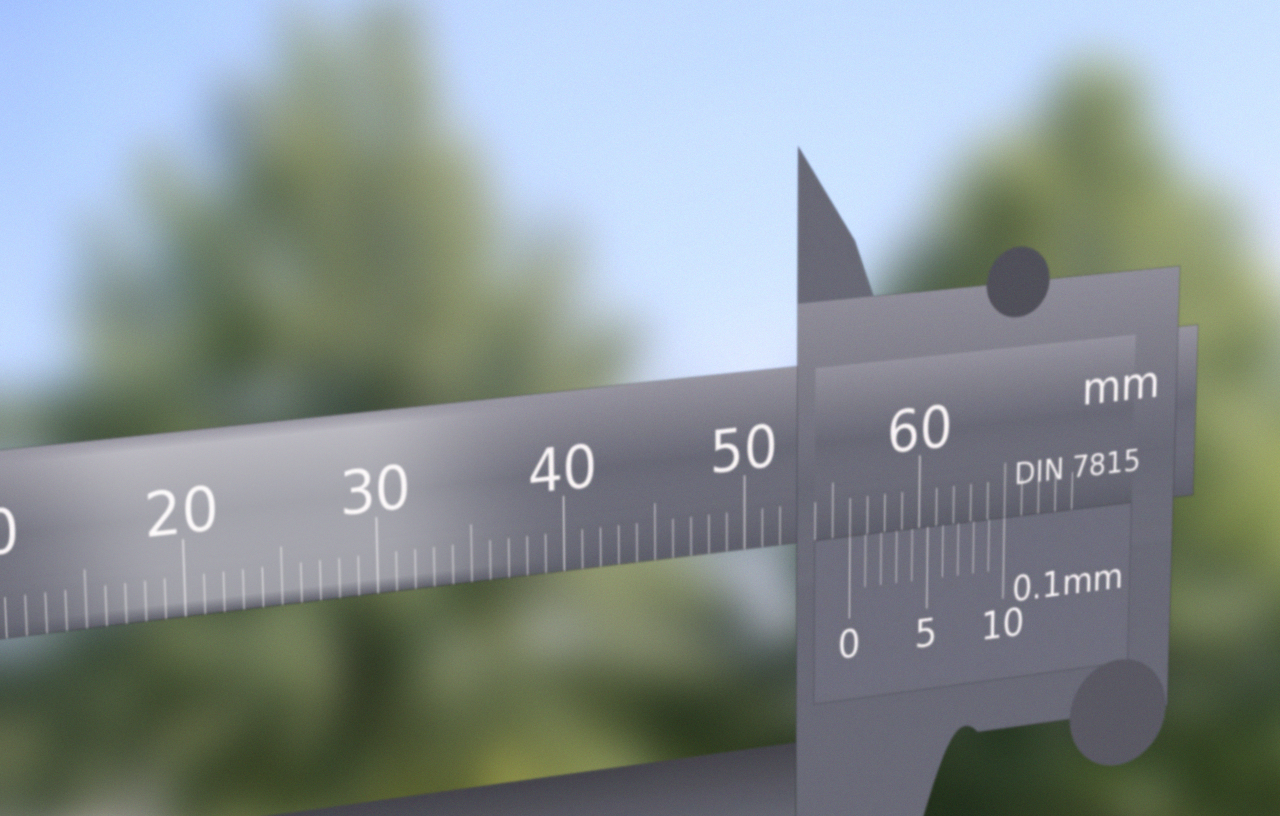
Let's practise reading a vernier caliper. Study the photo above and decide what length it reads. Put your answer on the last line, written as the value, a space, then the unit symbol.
56.0 mm
